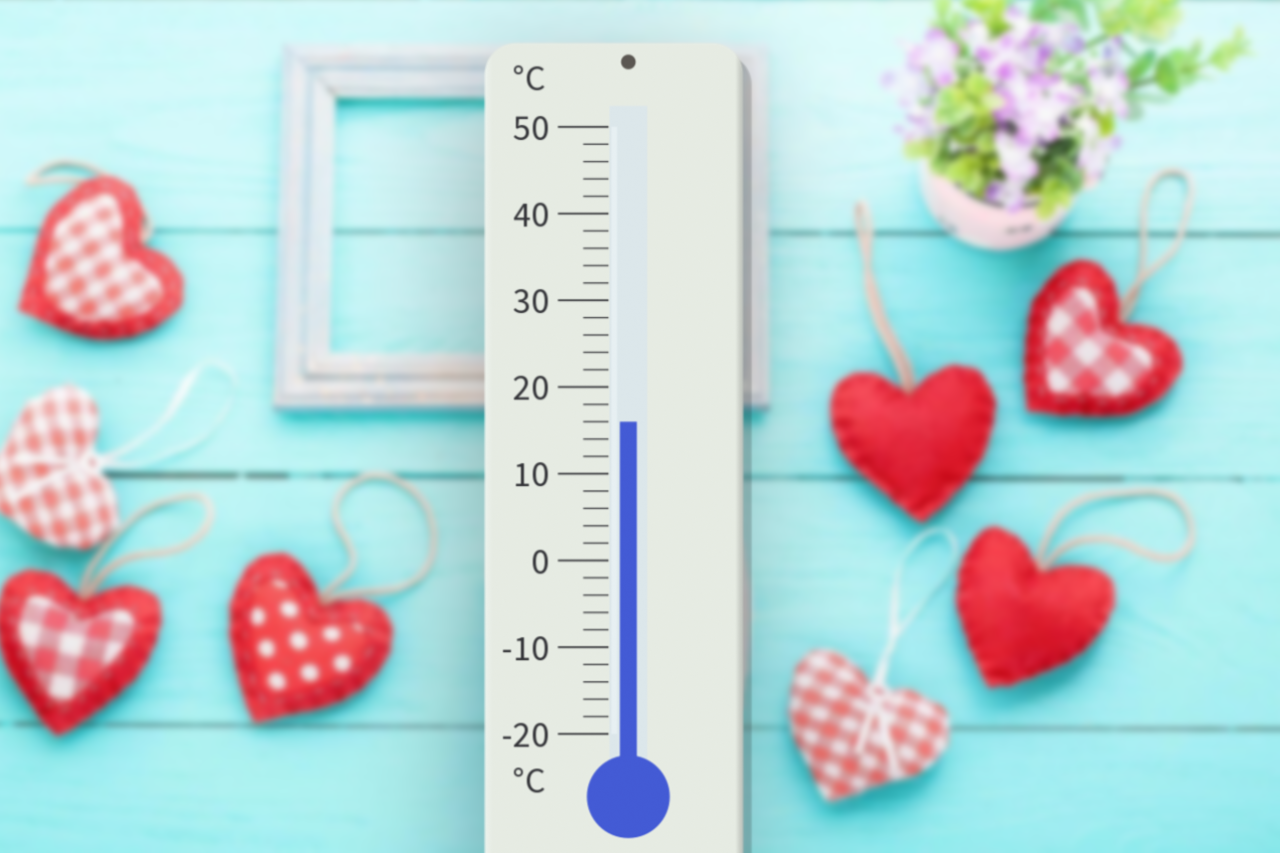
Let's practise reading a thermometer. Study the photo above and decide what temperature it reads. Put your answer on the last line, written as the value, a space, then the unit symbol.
16 °C
